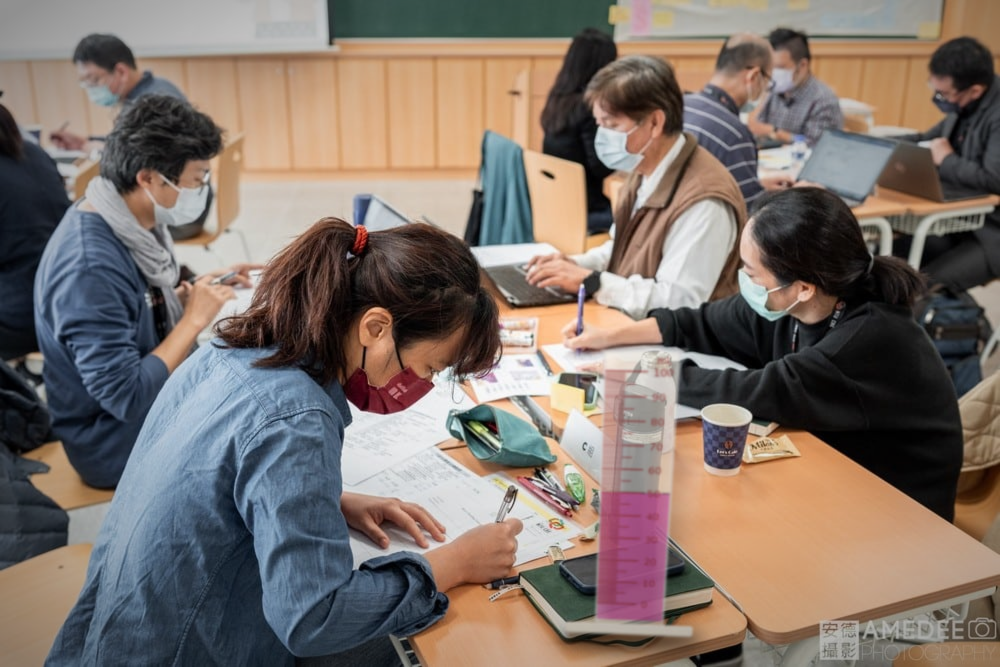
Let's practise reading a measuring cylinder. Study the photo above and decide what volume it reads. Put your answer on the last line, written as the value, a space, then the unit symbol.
50 mL
